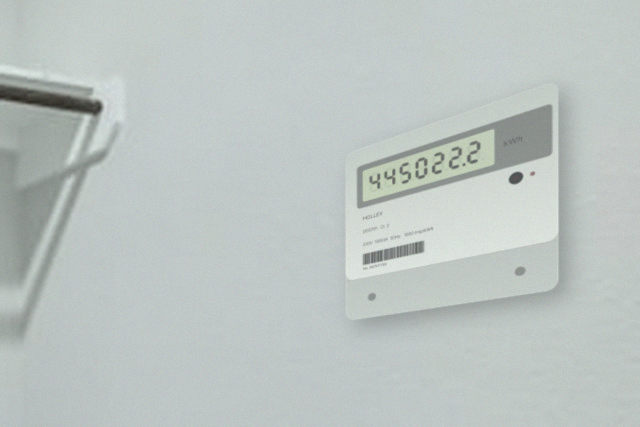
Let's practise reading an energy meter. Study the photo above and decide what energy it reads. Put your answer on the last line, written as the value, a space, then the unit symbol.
445022.2 kWh
